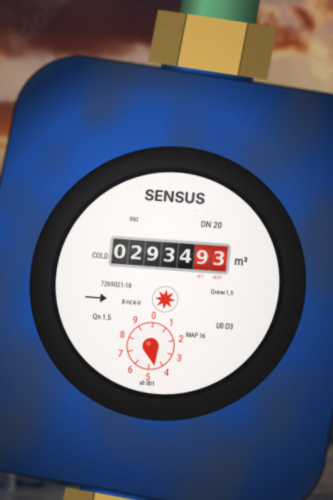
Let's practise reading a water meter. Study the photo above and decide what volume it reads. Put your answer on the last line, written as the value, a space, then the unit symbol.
2934.934 m³
